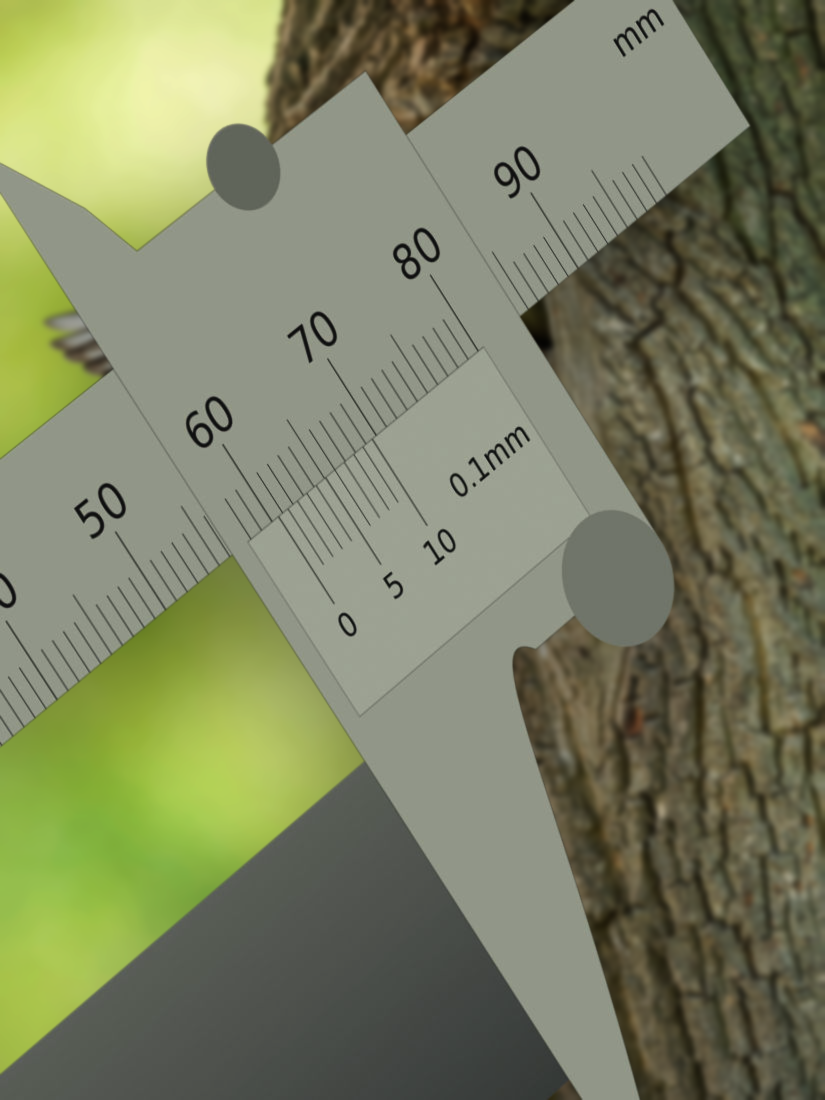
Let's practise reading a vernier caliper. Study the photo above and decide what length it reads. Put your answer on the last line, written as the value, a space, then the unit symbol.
60.6 mm
